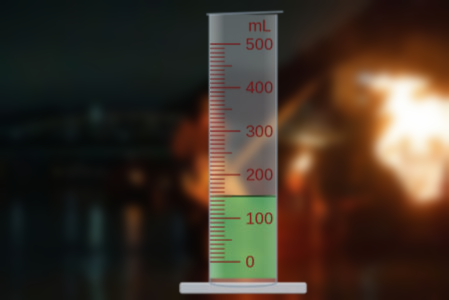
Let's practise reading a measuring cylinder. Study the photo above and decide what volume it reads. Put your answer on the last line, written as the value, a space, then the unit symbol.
150 mL
